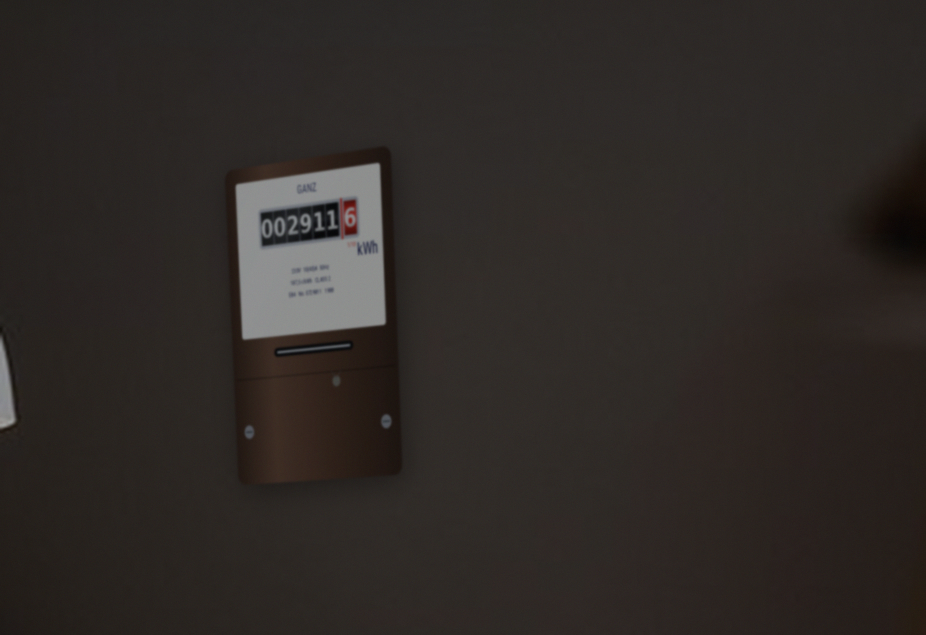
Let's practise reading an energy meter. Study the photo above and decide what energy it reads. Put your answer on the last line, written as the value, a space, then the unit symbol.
2911.6 kWh
